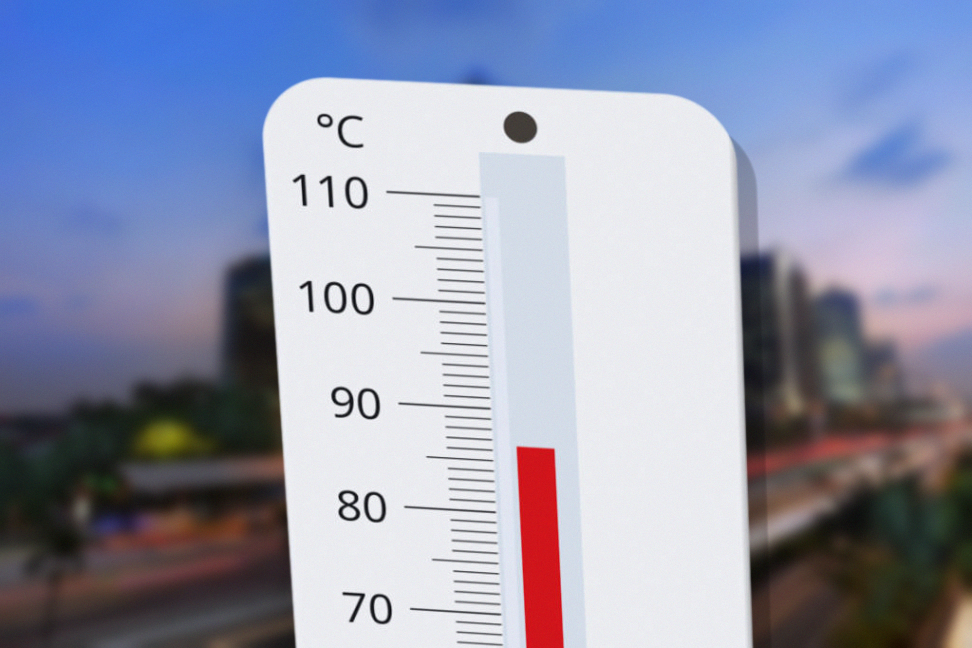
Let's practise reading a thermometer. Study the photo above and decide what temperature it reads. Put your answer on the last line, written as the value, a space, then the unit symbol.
86.5 °C
